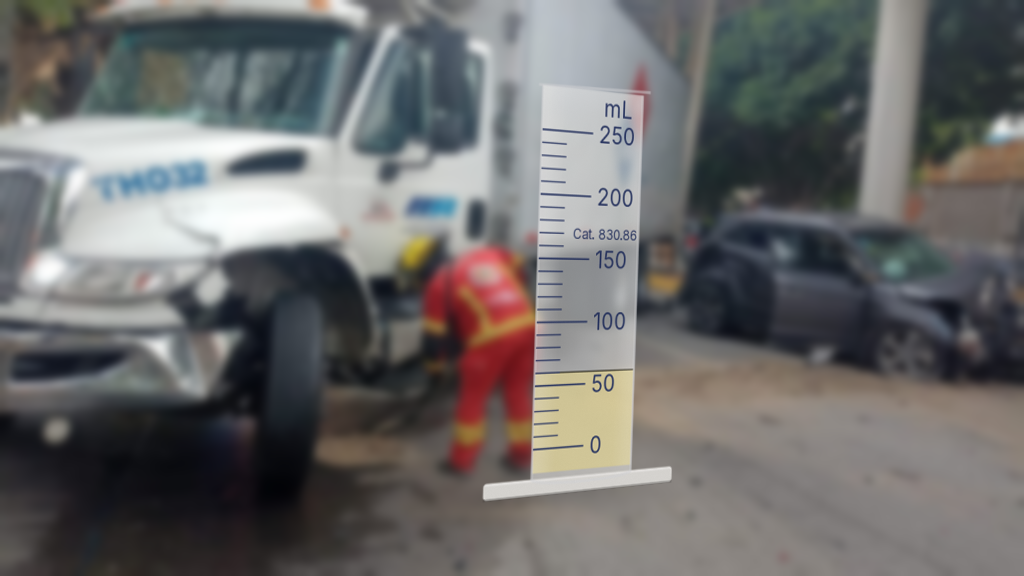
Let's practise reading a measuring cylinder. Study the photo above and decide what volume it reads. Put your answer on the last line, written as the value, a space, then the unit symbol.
60 mL
